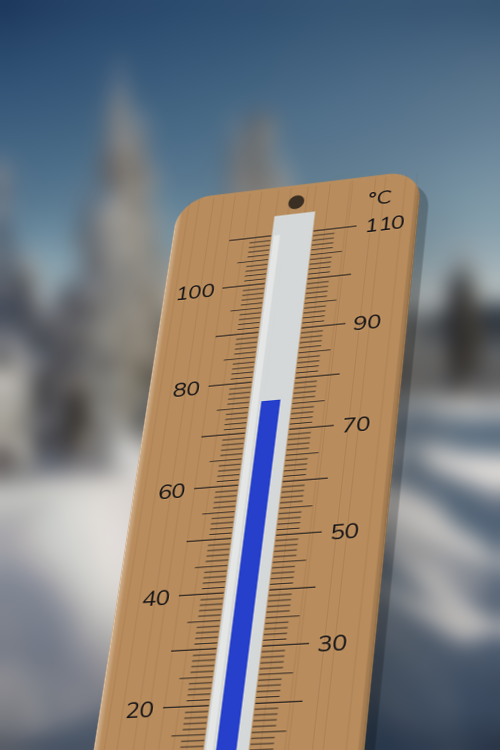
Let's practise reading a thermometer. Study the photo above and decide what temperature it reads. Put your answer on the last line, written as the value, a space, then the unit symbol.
76 °C
